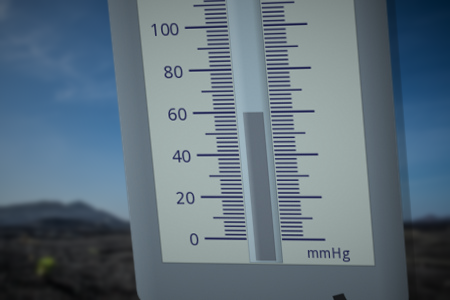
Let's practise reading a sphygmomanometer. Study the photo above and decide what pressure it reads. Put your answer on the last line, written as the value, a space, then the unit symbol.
60 mmHg
